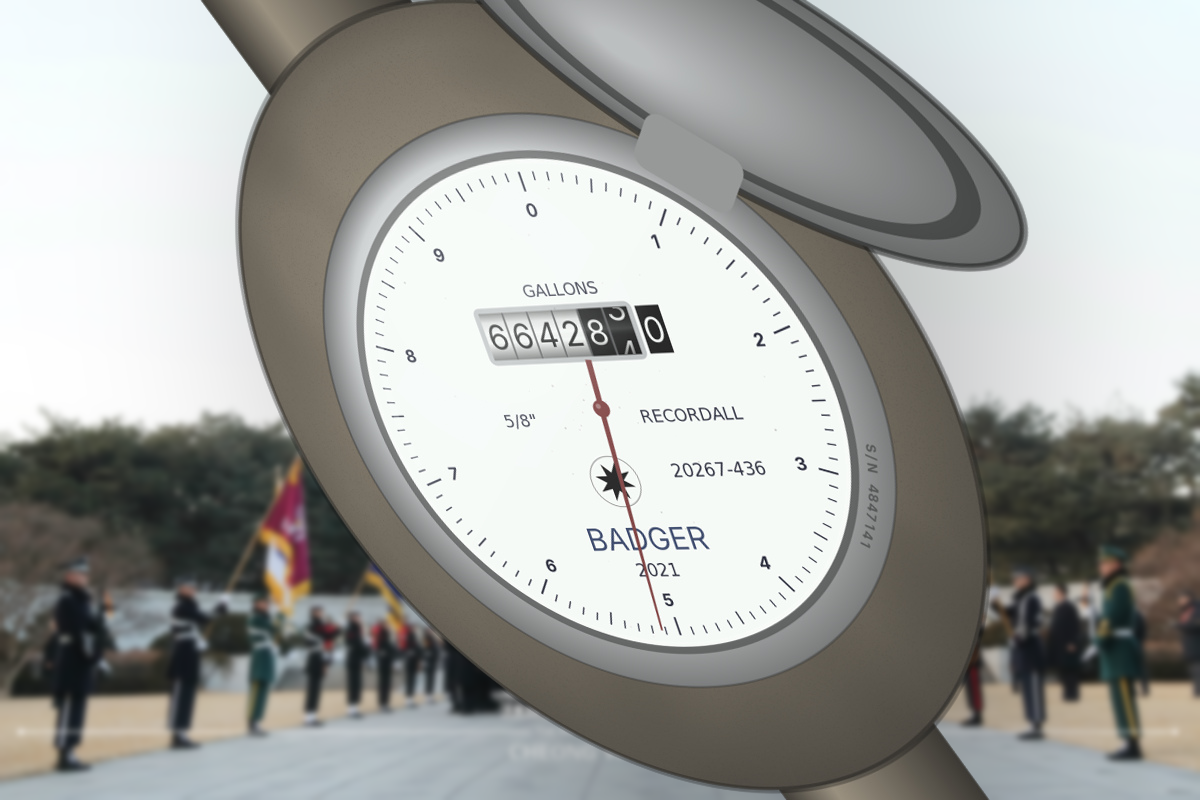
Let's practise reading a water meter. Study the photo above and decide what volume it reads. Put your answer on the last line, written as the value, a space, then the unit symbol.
6642835.1 gal
